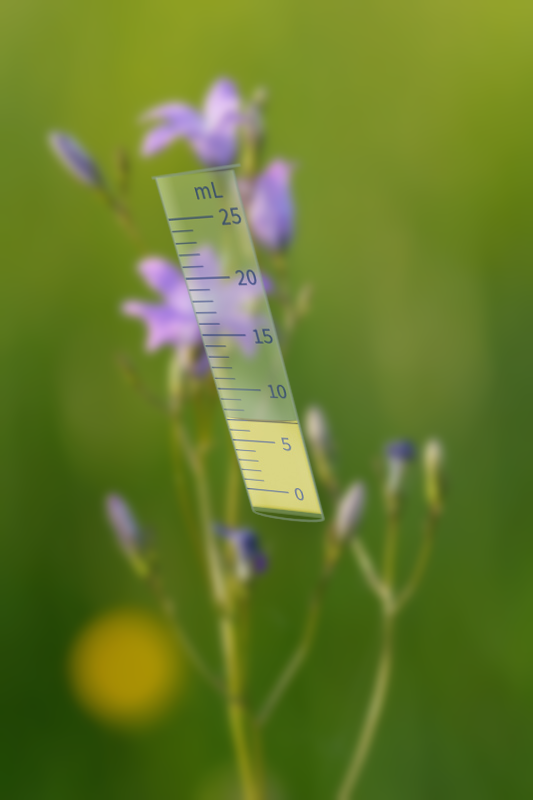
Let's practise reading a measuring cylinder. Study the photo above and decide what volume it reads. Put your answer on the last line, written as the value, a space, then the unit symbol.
7 mL
